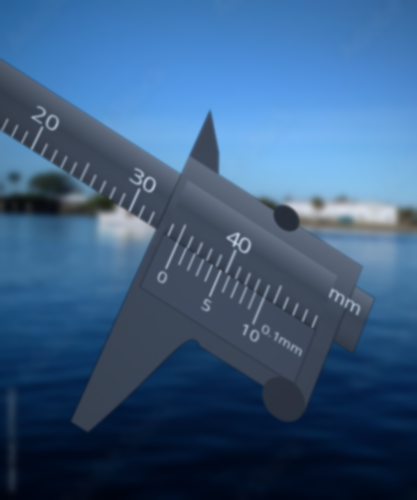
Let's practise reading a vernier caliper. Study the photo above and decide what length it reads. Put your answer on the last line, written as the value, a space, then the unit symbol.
35.0 mm
